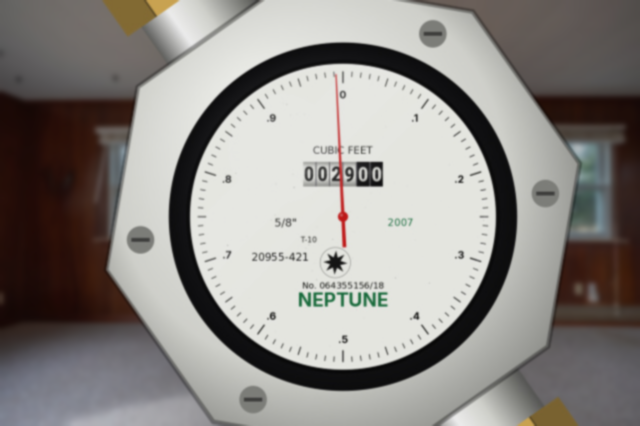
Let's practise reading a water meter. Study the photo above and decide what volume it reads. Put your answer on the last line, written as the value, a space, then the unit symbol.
2899.99 ft³
